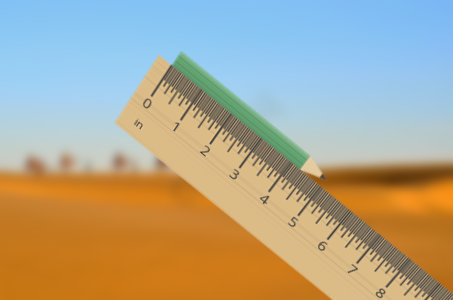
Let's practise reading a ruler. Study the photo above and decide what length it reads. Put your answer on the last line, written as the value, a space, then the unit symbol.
5 in
